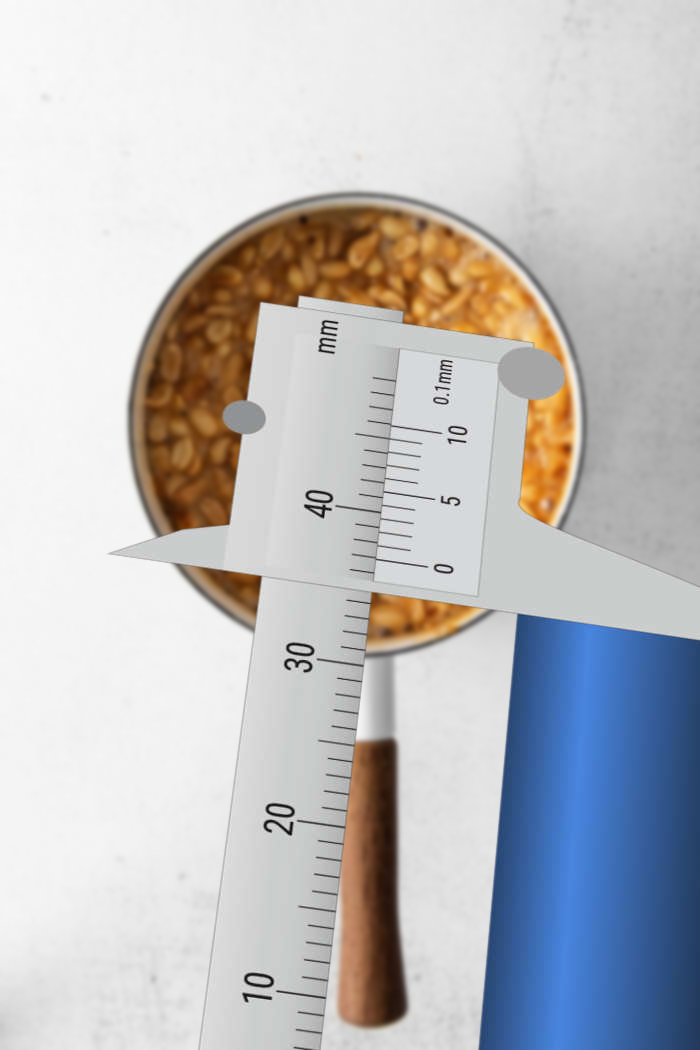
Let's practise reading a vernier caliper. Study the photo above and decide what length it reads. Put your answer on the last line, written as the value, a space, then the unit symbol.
36.9 mm
